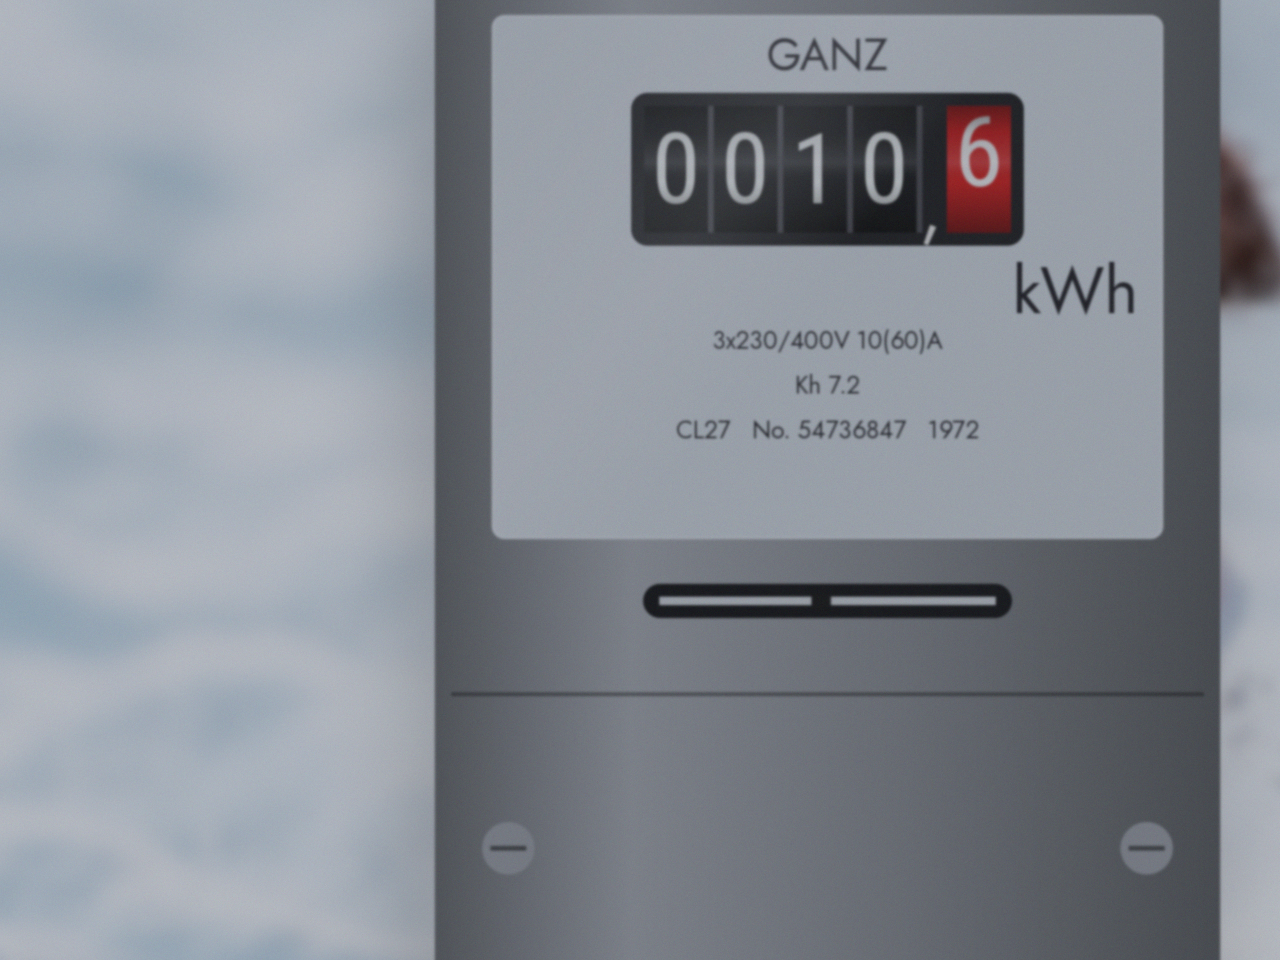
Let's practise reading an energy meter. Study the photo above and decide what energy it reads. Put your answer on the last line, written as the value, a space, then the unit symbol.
10.6 kWh
